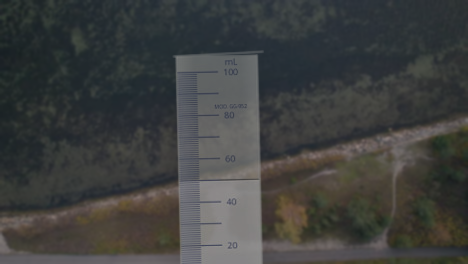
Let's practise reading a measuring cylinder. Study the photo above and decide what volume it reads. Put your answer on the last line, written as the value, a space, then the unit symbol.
50 mL
